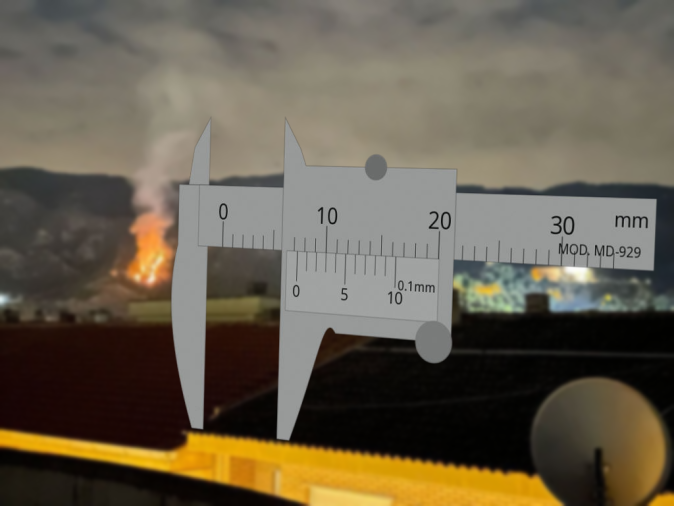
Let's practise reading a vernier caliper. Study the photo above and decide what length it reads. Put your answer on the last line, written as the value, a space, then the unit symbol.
7.3 mm
